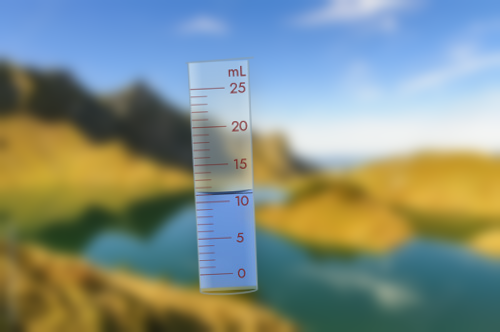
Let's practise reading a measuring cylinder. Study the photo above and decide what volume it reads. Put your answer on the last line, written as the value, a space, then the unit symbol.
11 mL
